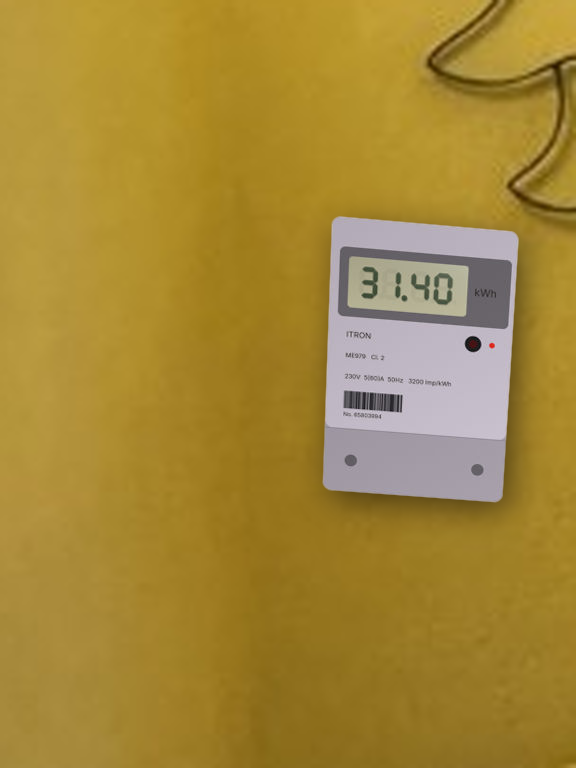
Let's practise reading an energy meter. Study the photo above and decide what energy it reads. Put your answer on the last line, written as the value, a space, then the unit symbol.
31.40 kWh
